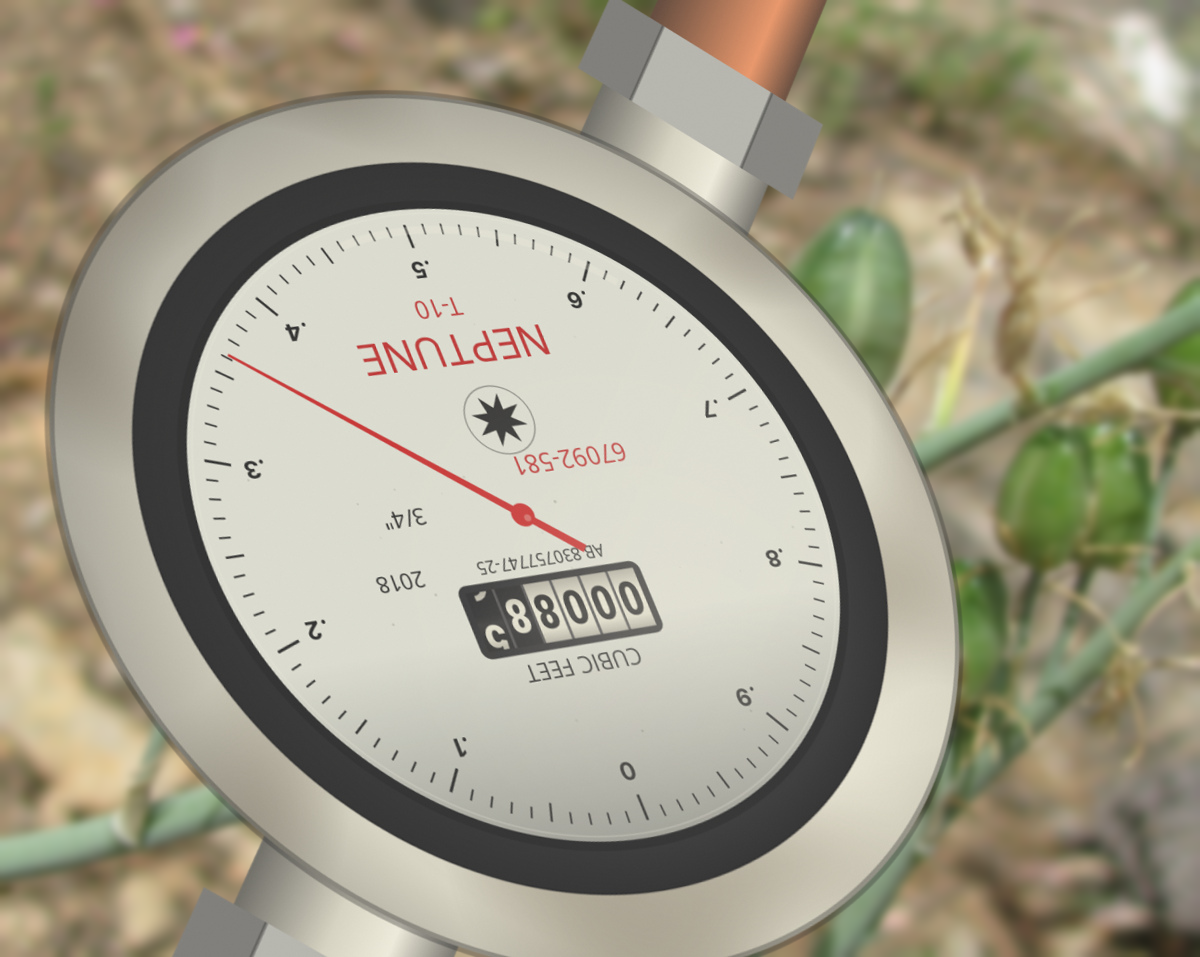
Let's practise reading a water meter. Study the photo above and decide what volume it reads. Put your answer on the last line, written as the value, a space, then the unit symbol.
885.36 ft³
